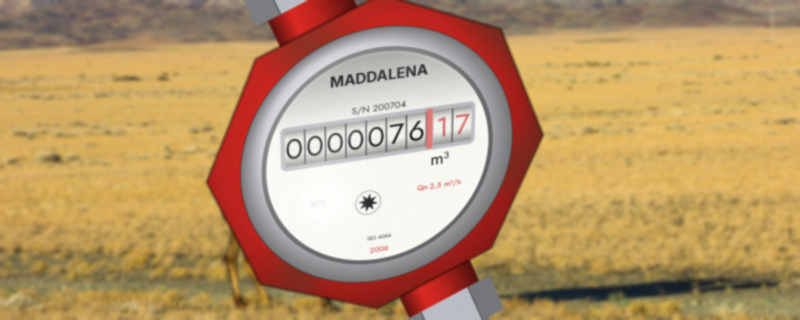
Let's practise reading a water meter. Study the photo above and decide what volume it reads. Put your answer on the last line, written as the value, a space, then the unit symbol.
76.17 m³
